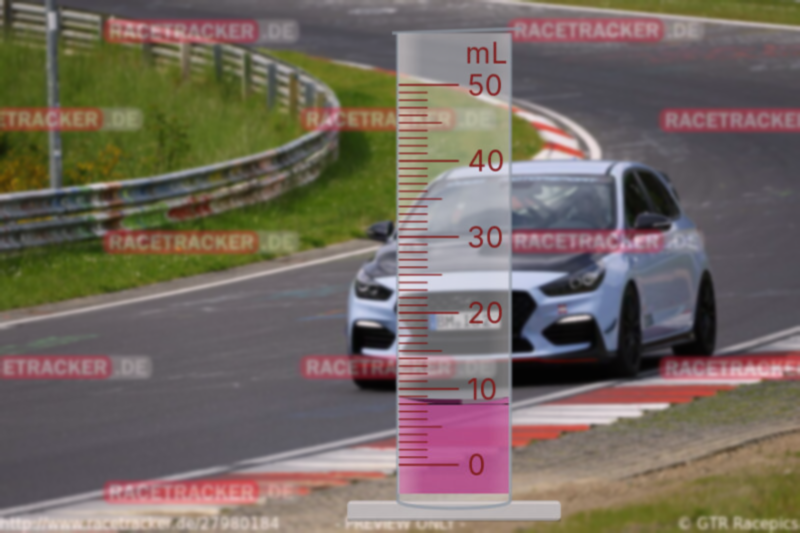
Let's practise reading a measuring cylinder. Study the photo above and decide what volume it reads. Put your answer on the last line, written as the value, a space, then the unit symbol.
8 mL
